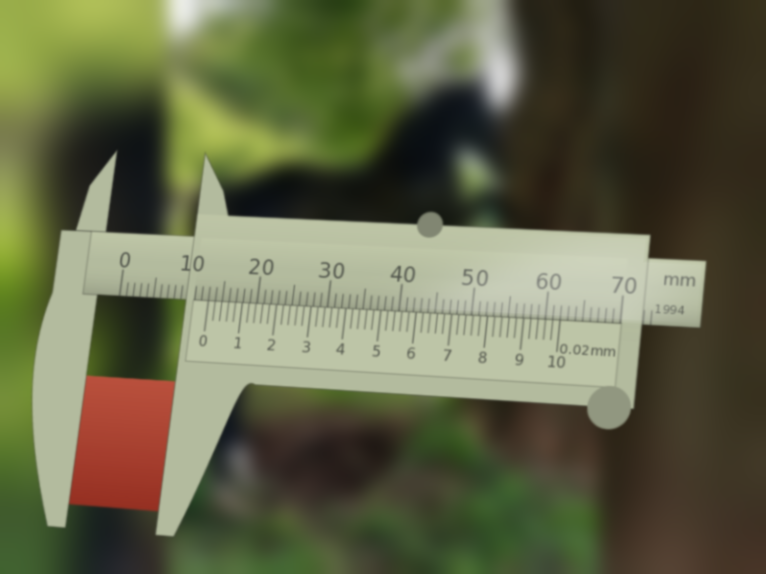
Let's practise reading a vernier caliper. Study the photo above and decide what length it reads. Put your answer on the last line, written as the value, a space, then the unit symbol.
13.0 mm
